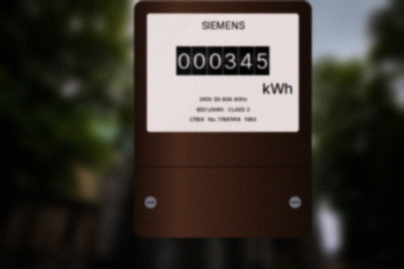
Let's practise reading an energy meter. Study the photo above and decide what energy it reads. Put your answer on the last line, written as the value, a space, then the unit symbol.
345 kWh
